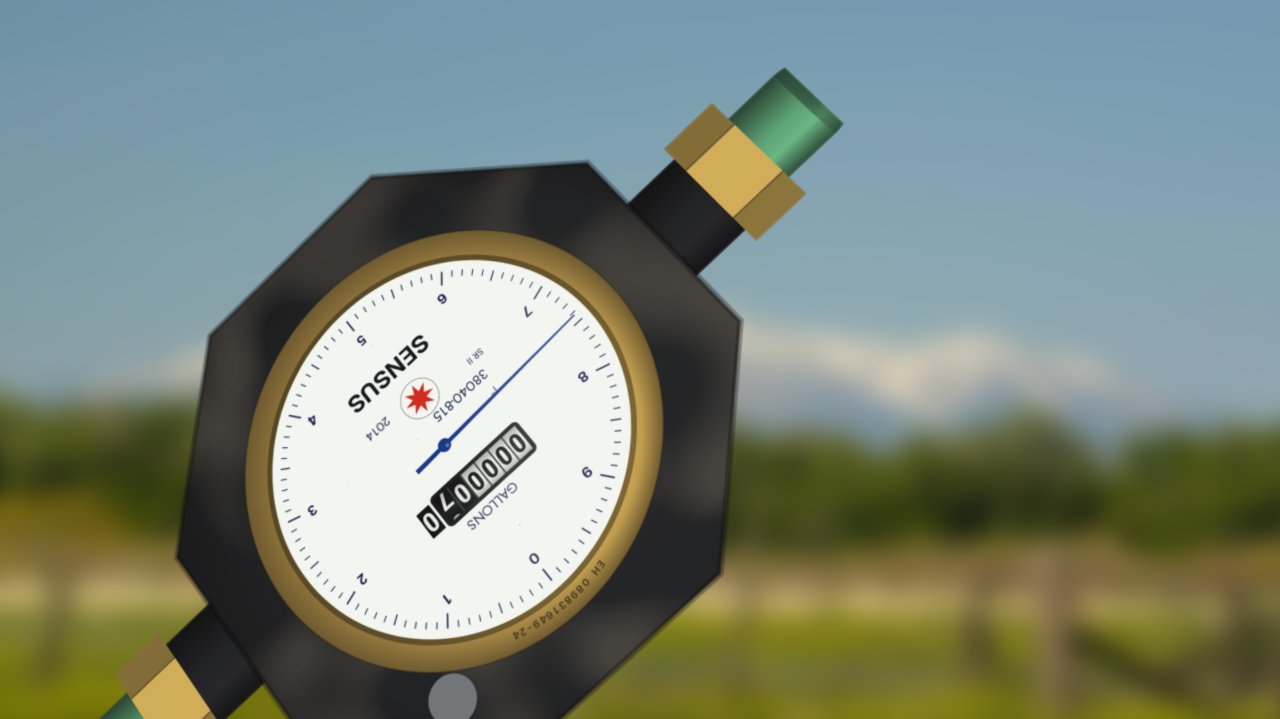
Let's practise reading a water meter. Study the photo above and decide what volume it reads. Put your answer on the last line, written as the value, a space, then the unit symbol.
67.4 gal
